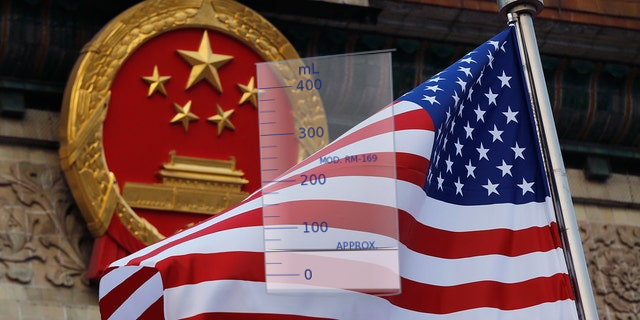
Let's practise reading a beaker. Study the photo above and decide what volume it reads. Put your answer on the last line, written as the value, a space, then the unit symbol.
50 mL
